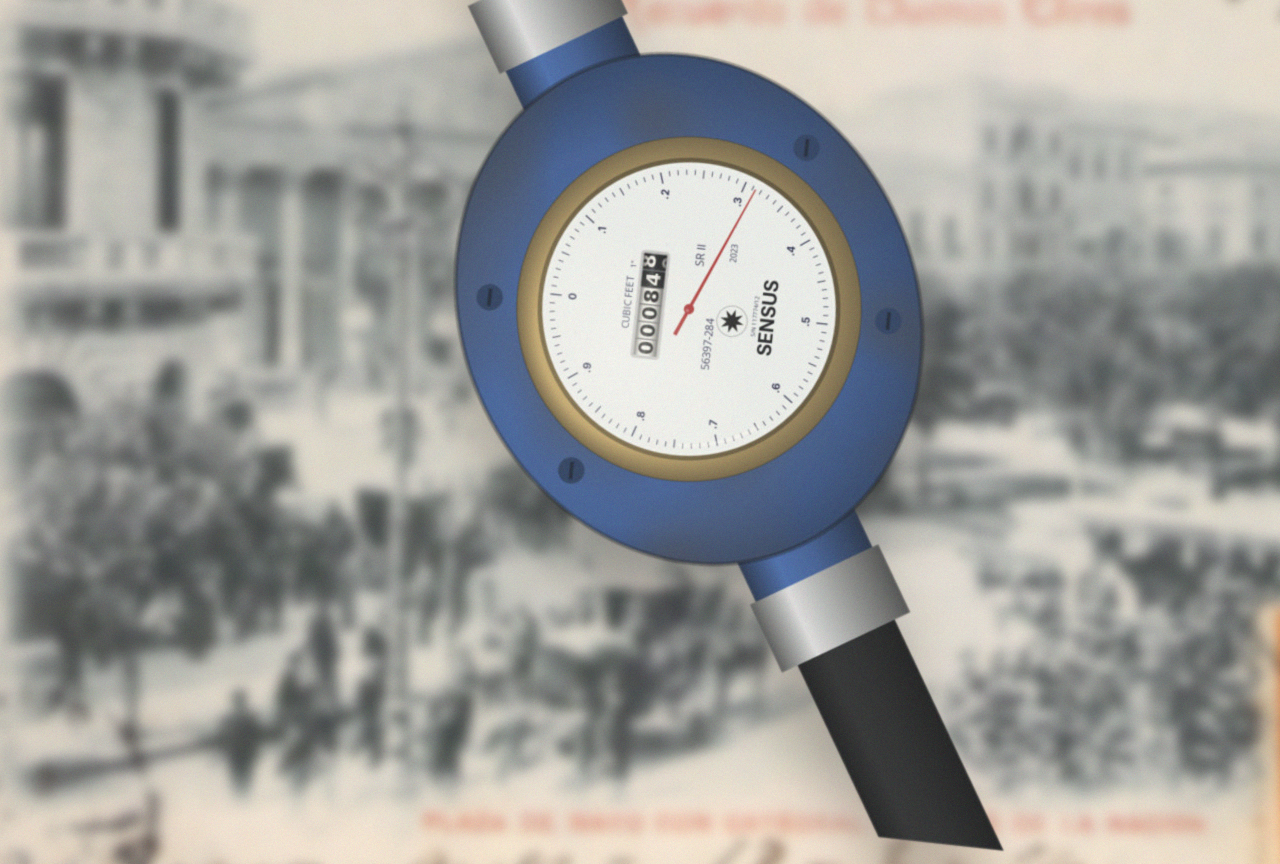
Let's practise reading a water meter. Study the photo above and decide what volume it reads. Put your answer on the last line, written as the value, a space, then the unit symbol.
848.31 ft³
